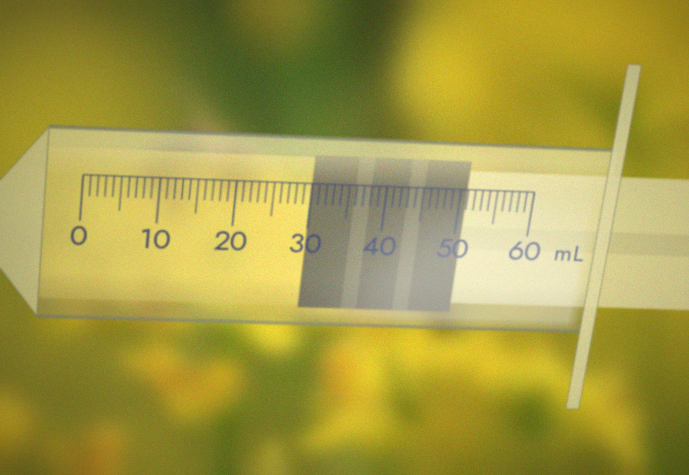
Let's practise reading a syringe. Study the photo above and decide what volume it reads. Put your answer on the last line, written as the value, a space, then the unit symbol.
30 mL
